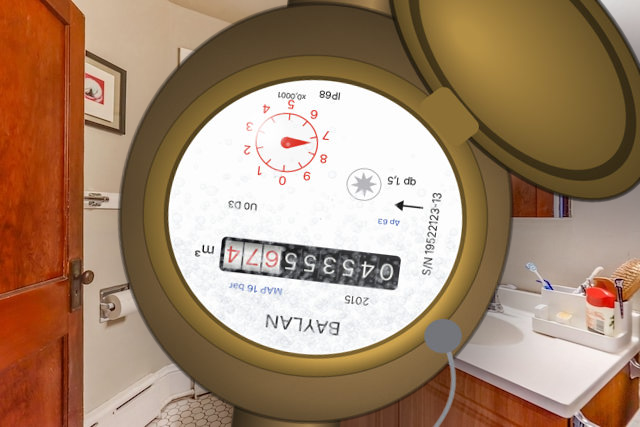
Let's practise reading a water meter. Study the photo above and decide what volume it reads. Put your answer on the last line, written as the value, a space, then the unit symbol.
45355.6747 m³
